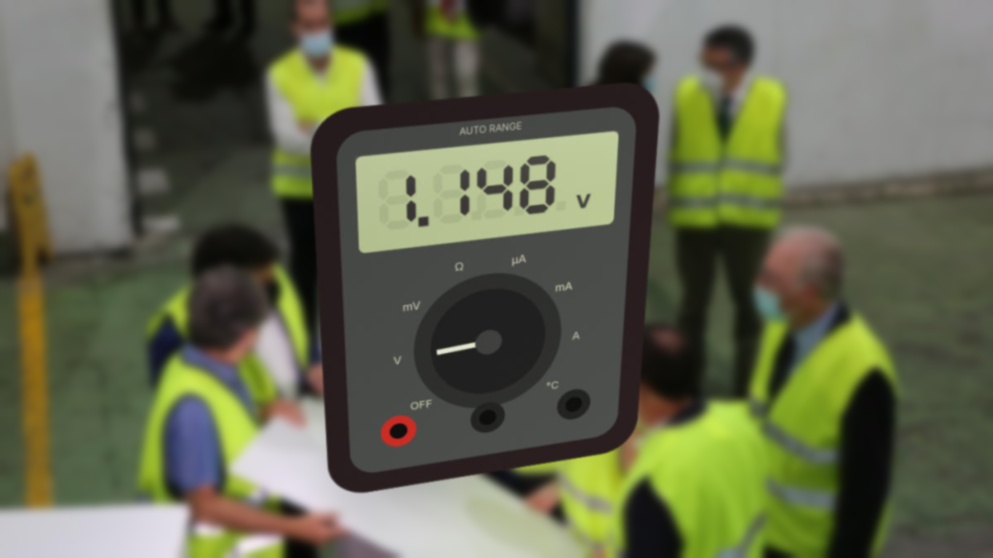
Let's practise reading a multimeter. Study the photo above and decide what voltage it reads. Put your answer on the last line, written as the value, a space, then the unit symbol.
1.148 V
